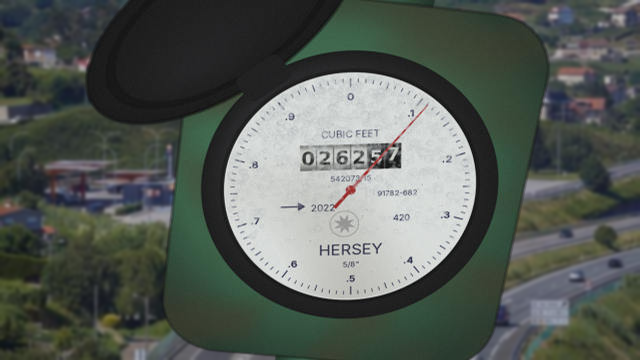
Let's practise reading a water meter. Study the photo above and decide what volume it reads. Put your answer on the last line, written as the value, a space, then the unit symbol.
26257.11 ft³
